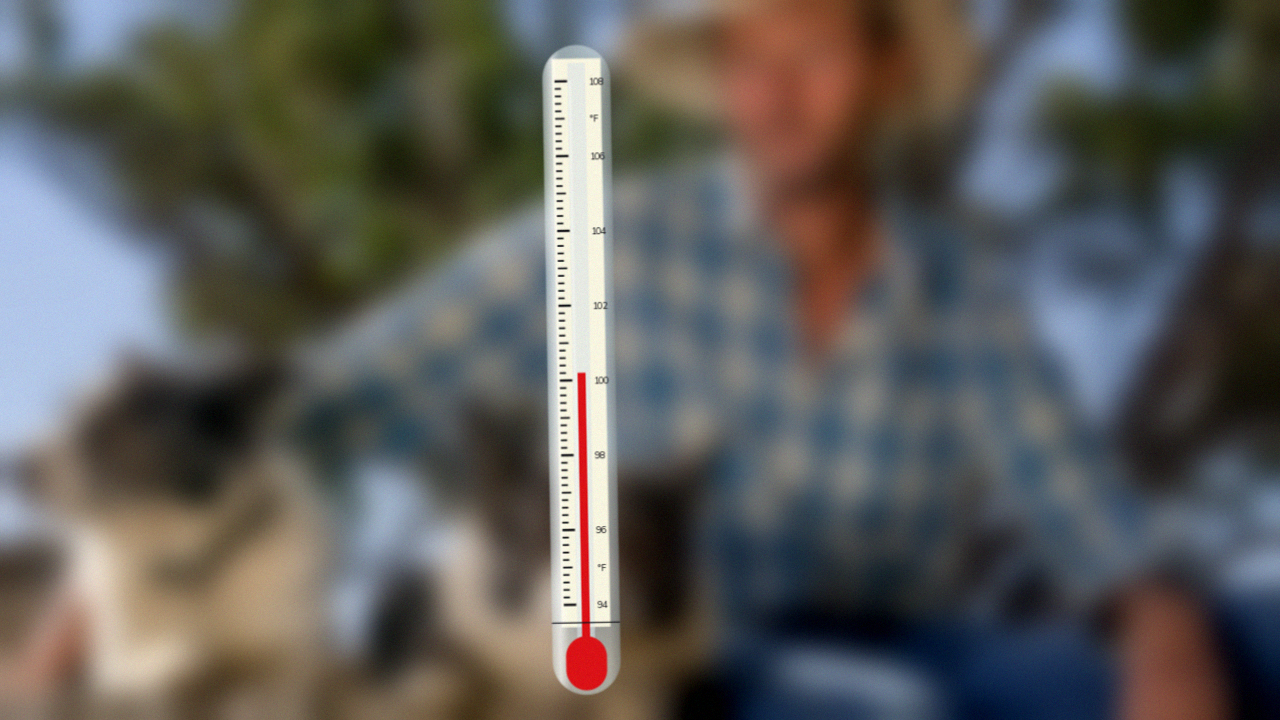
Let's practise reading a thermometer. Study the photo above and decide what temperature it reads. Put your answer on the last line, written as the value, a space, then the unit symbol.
100.2 °F
